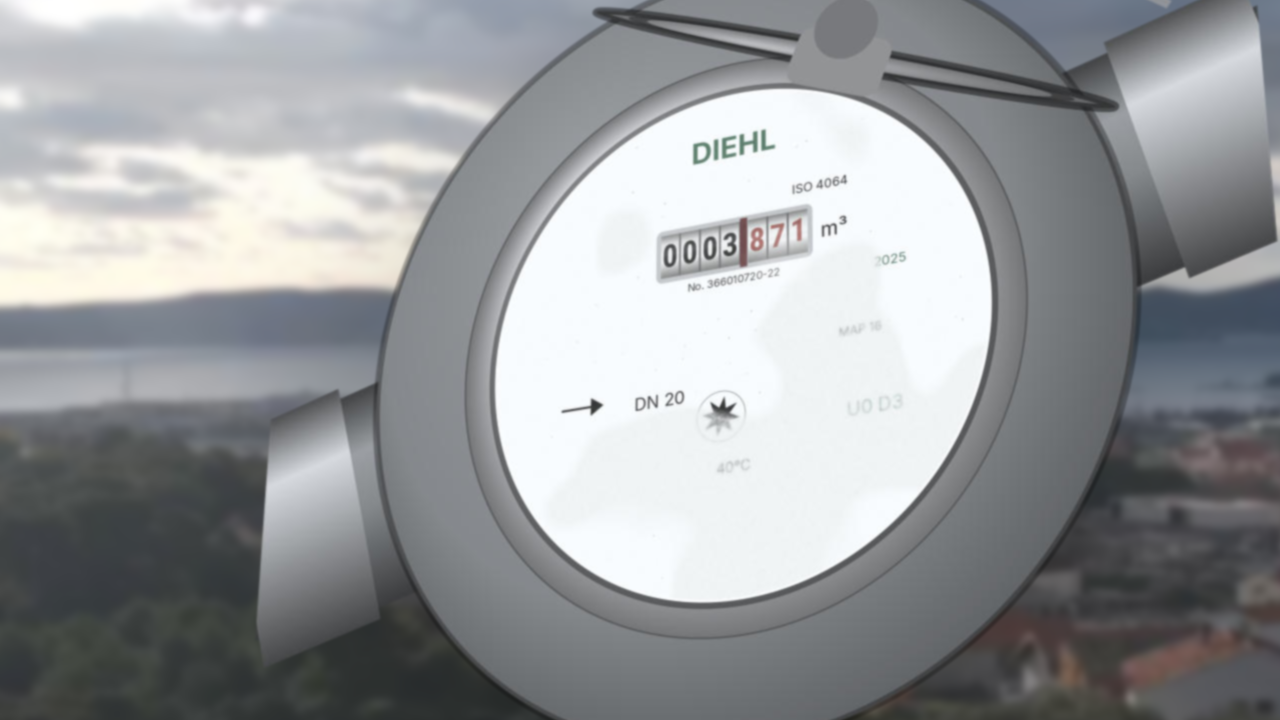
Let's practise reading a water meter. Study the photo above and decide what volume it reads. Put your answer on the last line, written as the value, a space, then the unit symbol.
3.871 m³
